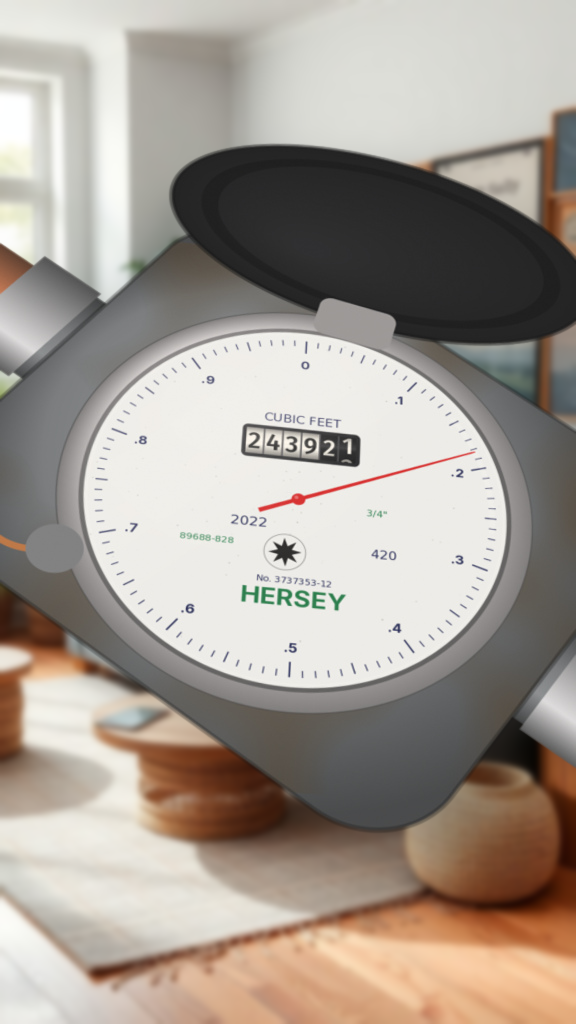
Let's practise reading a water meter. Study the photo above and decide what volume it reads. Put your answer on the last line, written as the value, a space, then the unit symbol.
243921.18 ft³
